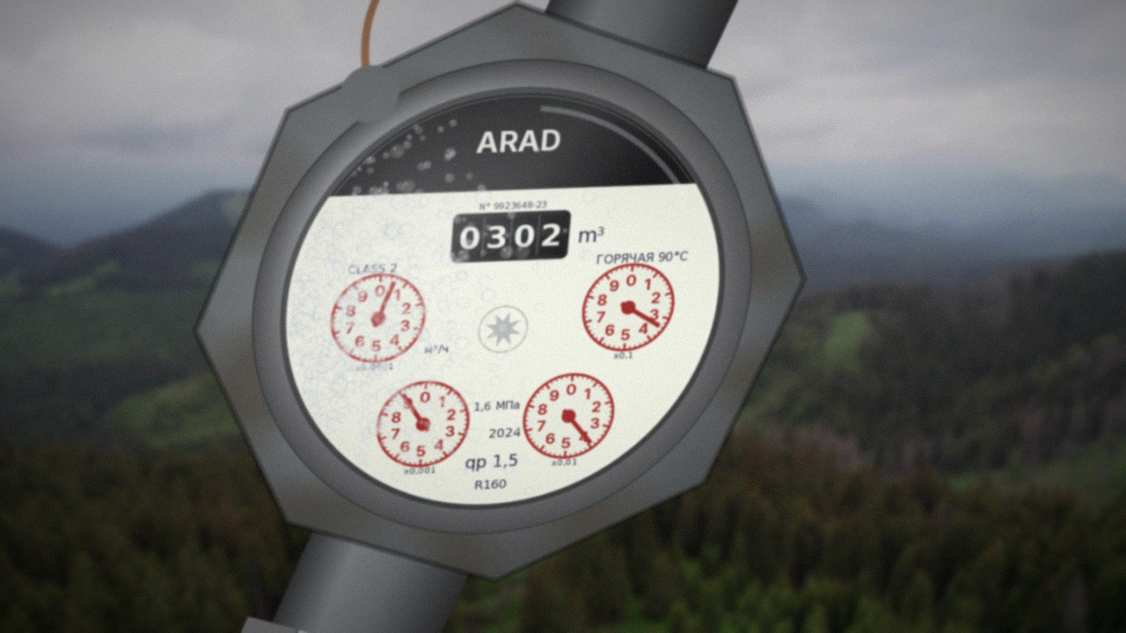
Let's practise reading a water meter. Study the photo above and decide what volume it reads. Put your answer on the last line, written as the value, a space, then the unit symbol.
302.3390 m³
